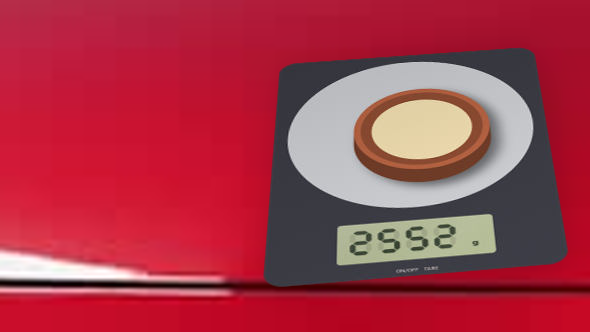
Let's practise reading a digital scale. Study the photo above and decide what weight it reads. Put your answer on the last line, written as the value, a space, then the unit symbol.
2552 g
